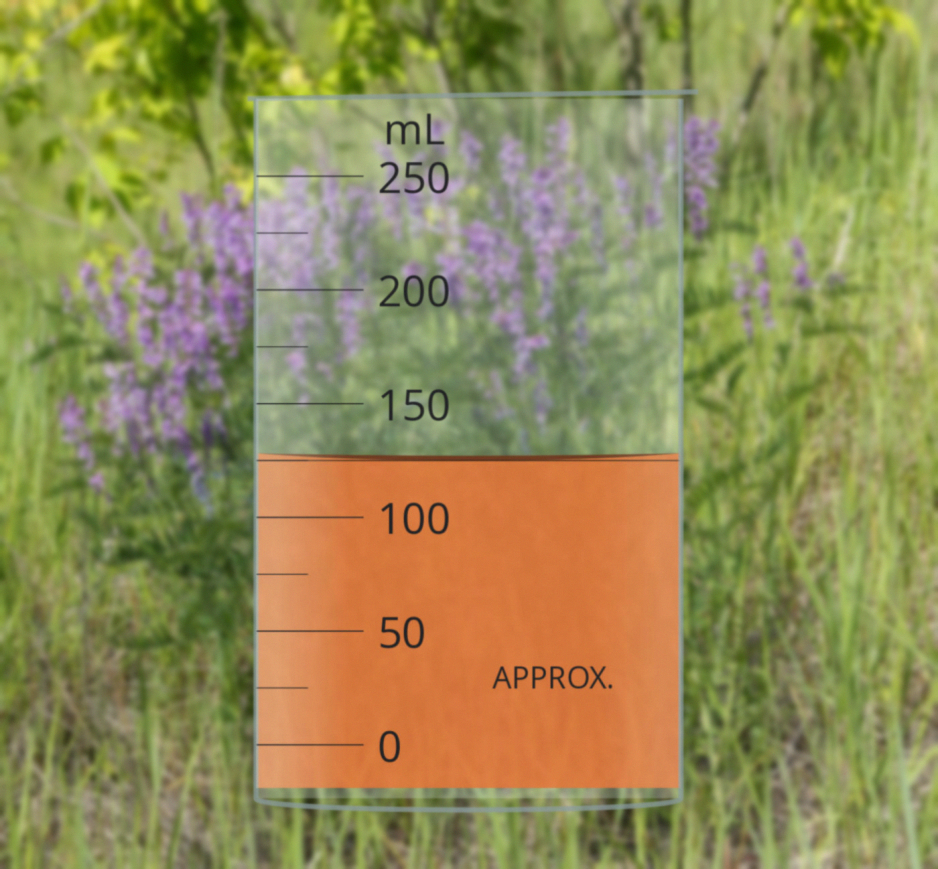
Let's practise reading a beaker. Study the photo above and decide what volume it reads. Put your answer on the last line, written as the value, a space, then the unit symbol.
125 mL
